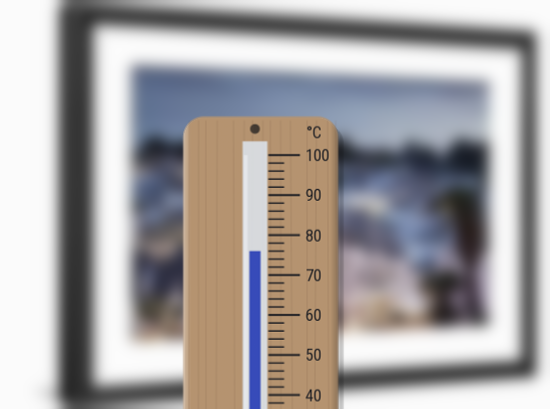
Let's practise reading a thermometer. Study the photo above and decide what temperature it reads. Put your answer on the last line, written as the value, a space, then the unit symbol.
76 °C
